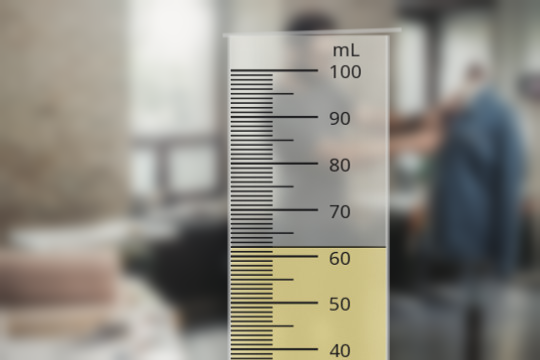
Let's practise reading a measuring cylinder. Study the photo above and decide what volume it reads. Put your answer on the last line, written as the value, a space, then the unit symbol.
62 mL
